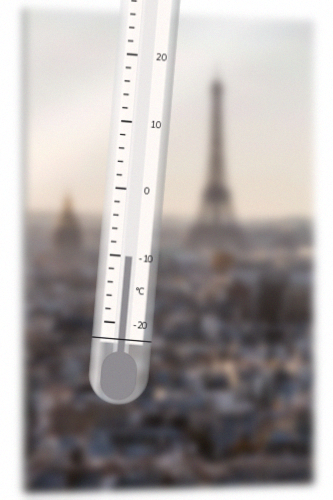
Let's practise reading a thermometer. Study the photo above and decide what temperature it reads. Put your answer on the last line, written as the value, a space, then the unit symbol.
-10 °C
